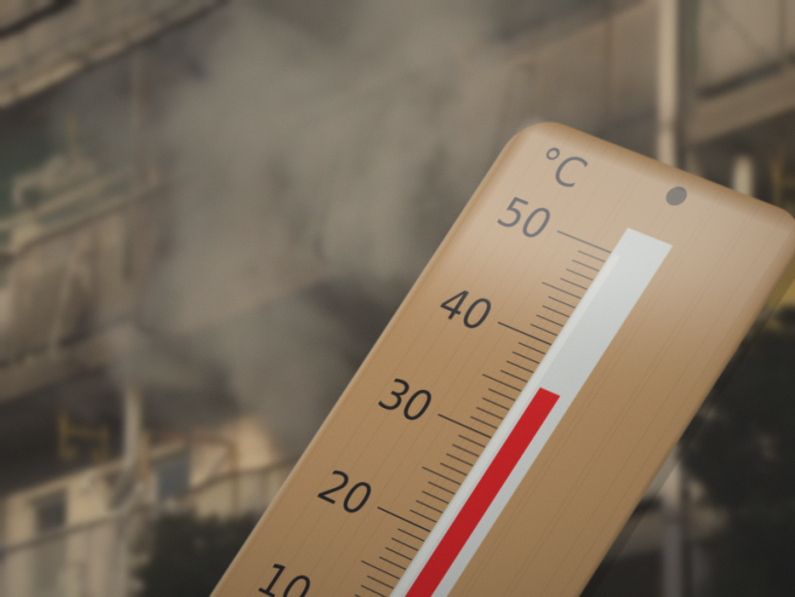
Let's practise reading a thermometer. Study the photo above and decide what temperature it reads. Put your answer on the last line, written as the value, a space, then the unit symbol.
36 °C
